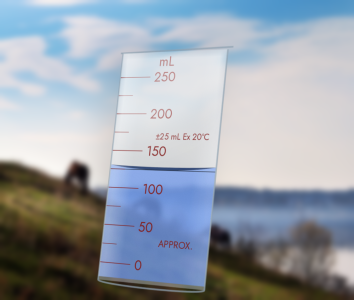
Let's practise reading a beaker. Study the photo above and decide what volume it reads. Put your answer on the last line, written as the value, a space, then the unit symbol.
125 mL
